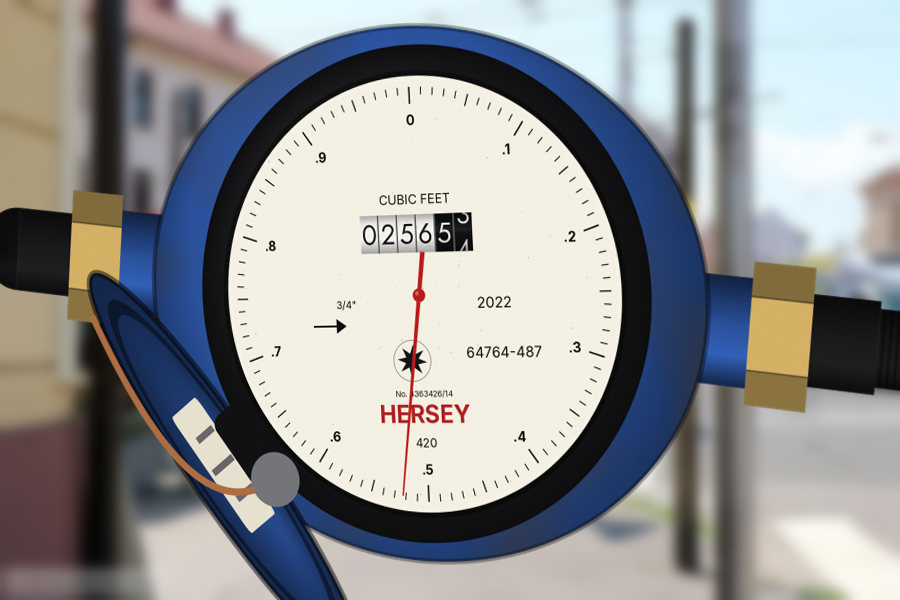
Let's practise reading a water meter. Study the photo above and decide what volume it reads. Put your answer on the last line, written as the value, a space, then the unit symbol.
25653.52 ft³
